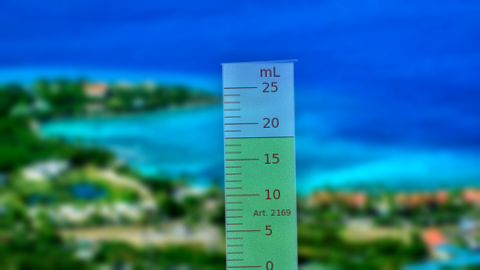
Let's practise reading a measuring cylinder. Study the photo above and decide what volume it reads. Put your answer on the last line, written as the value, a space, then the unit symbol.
18 mL
